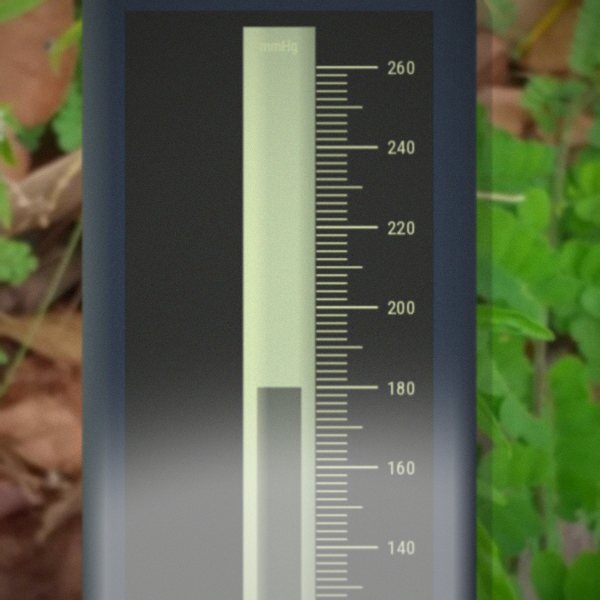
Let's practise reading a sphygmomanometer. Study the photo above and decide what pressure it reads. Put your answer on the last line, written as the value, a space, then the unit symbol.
180 mmHg
